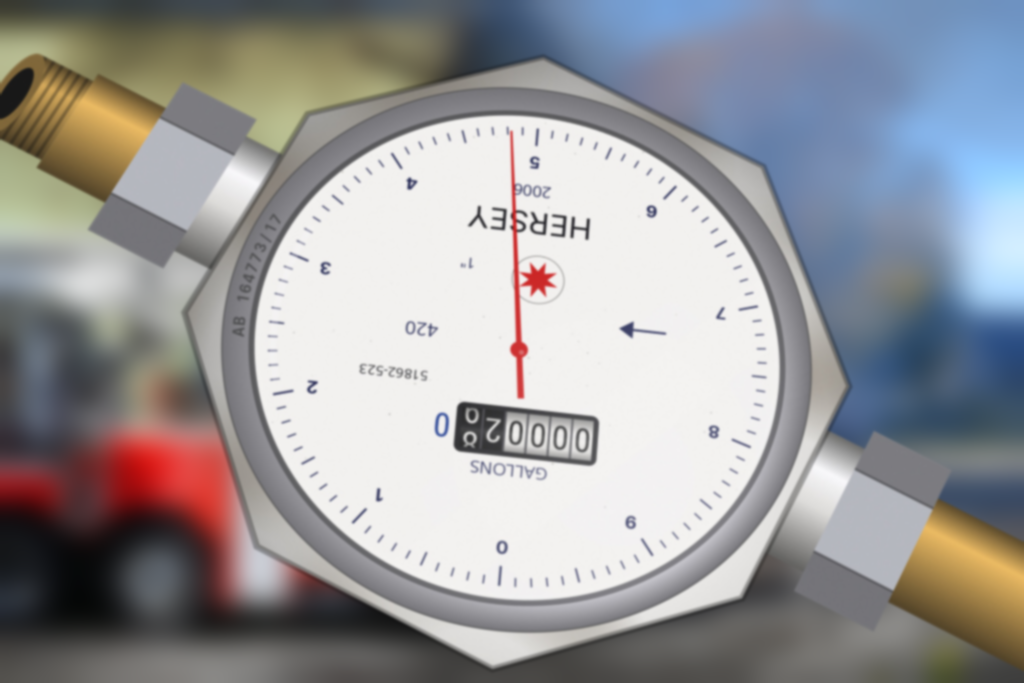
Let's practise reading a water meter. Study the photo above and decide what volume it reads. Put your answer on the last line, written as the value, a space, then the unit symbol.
284.8 gal
